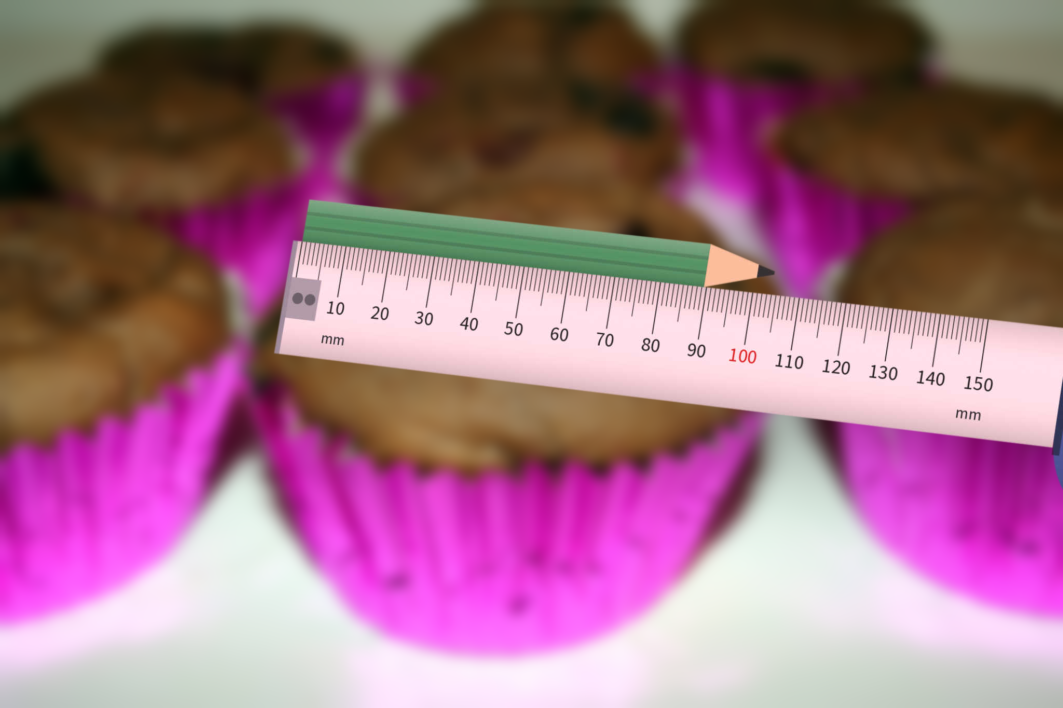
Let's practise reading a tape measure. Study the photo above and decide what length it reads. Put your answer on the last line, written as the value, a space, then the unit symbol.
104 mm
